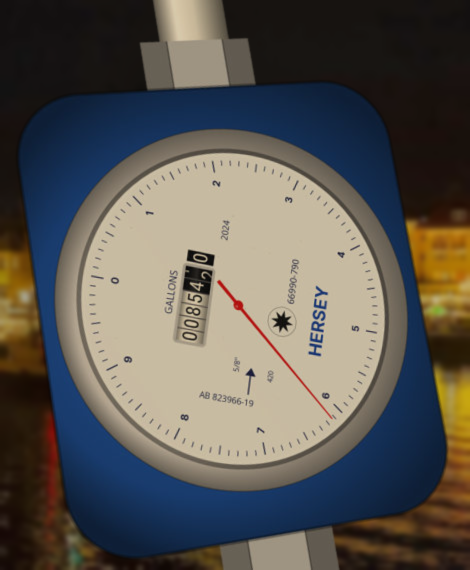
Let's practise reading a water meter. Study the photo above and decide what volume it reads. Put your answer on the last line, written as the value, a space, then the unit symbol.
85416.1 gal
